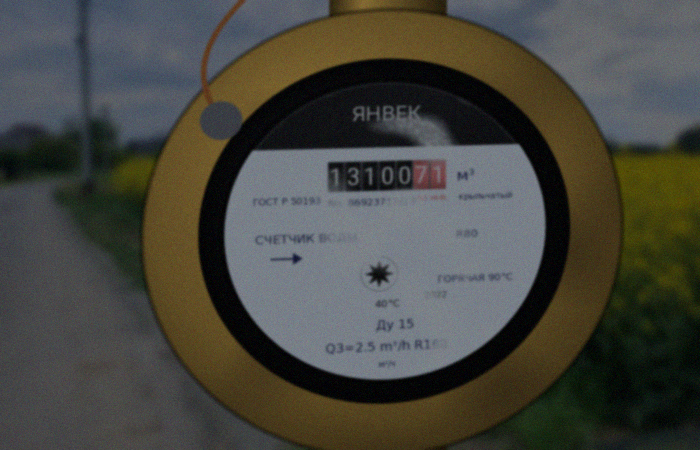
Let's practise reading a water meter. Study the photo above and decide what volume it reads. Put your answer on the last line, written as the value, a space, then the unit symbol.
13100.71 m³
